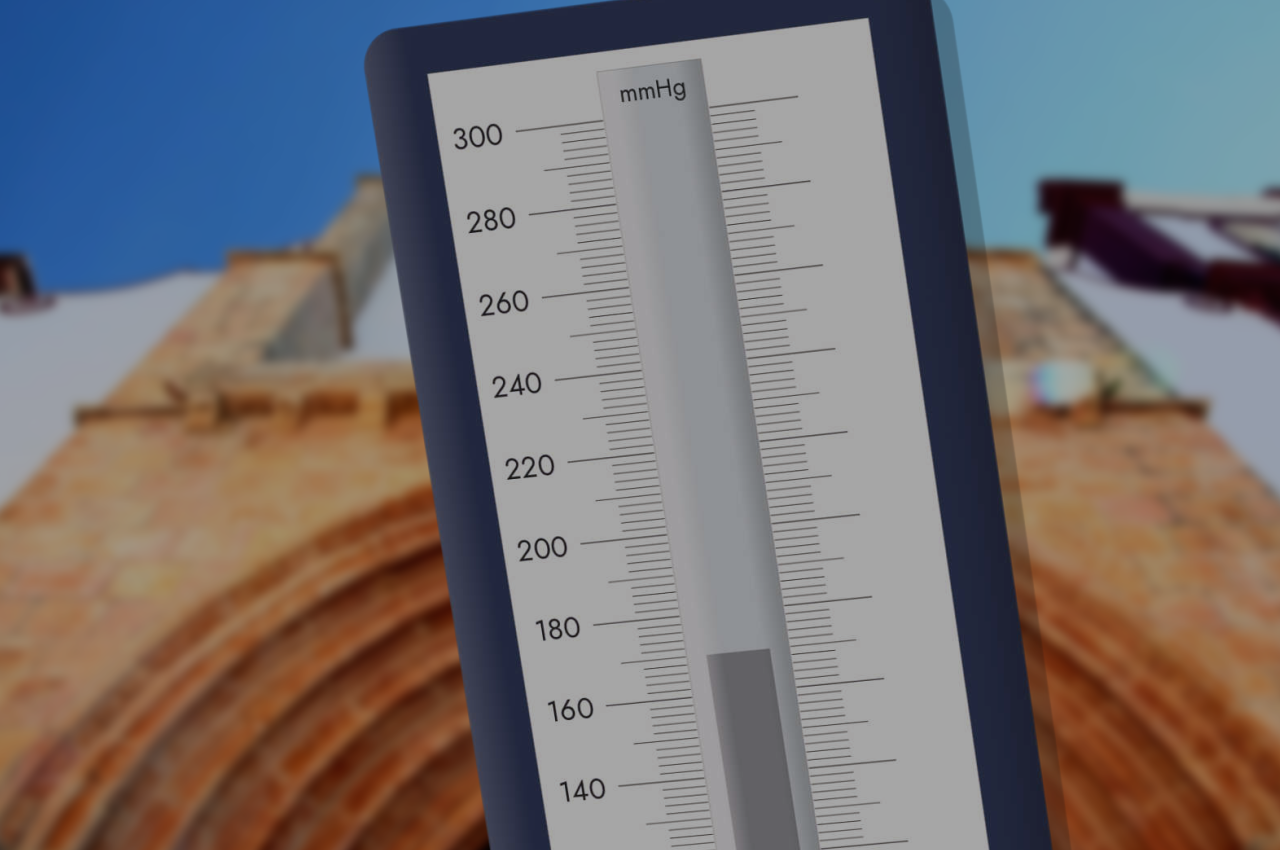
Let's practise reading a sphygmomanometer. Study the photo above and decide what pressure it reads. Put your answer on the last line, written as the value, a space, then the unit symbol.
170 mmHg
